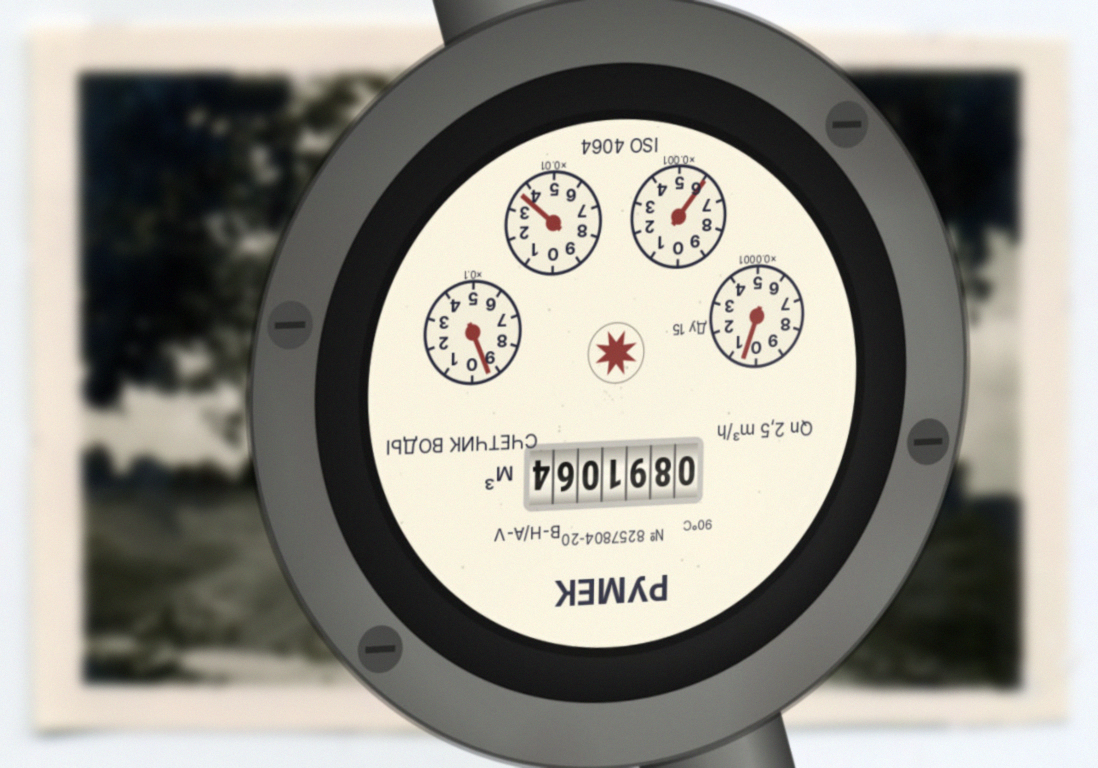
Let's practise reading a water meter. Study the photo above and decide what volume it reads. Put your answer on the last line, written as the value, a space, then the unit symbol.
891063.9360 m³
